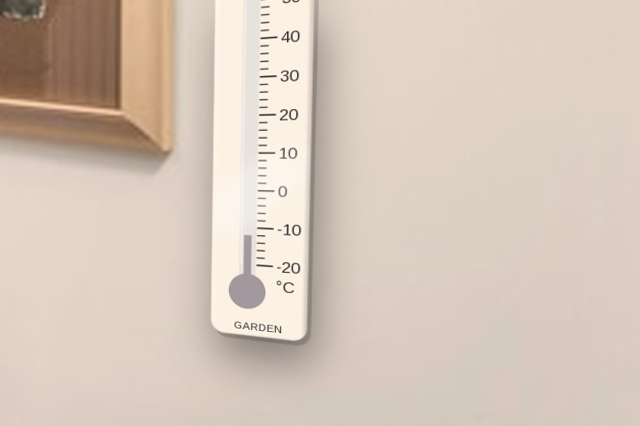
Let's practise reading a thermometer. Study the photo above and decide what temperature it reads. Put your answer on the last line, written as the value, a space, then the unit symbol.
-12 °C
